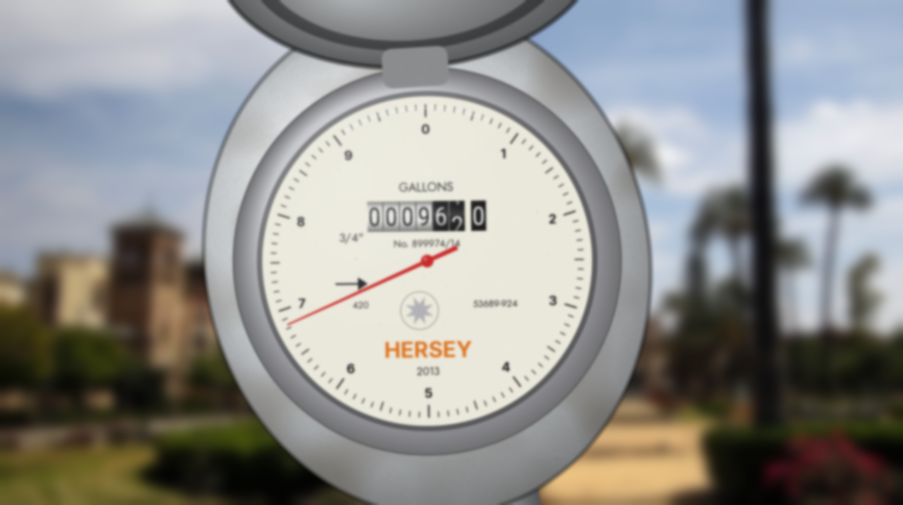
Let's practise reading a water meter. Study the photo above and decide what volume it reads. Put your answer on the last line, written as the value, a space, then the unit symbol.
9616.8 gal
